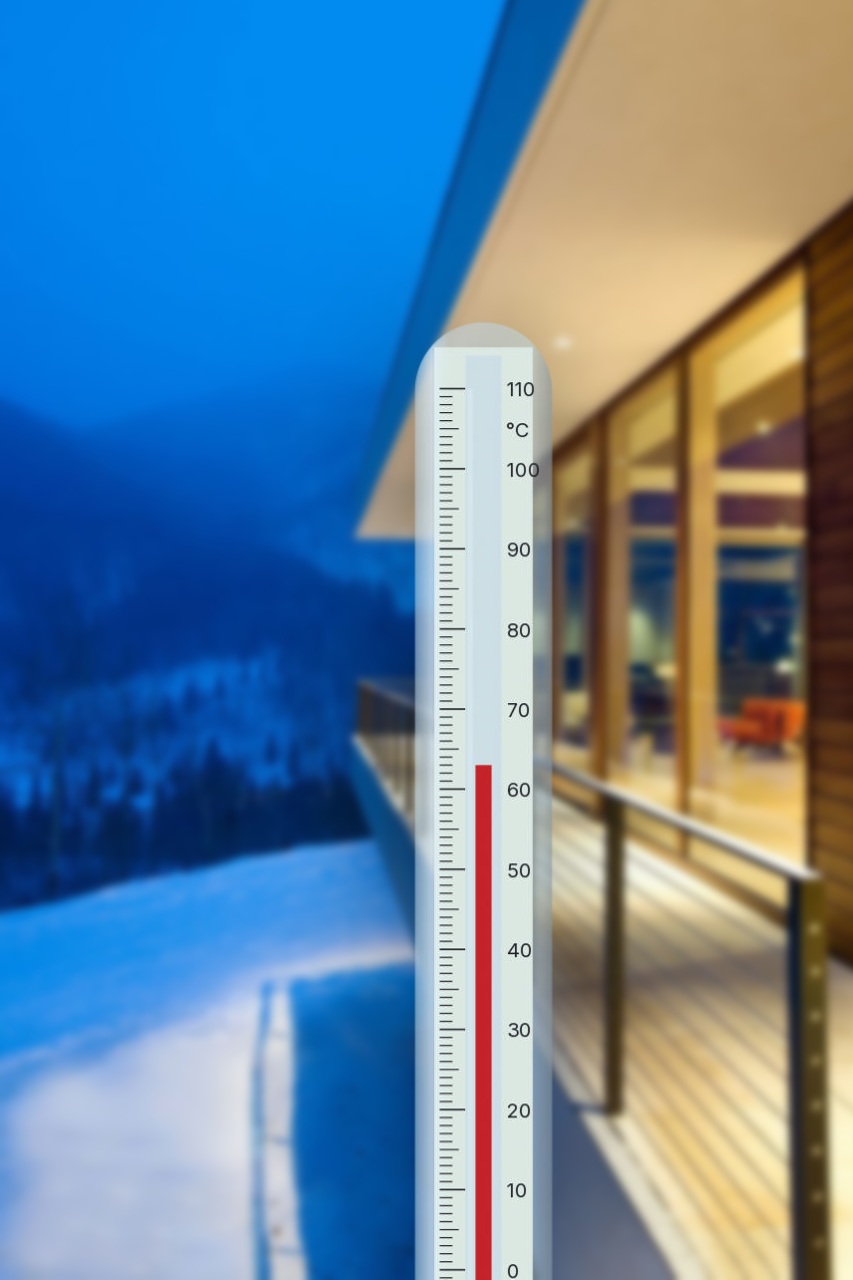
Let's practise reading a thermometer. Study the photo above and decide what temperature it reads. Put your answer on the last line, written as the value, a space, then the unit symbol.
63 °C
